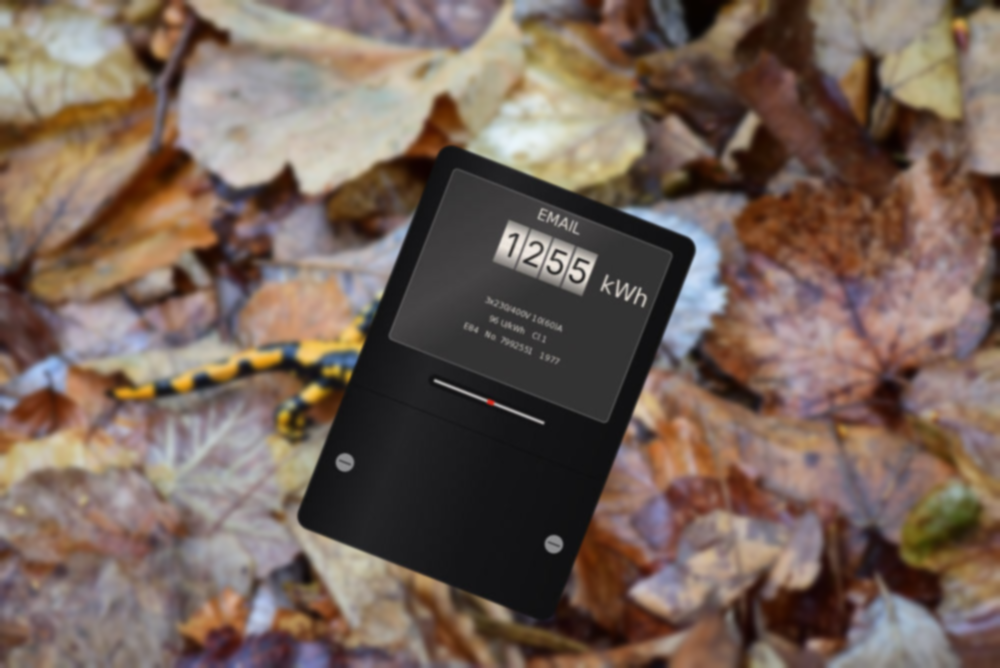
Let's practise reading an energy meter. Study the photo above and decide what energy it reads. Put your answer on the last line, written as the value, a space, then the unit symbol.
1255 kWh
